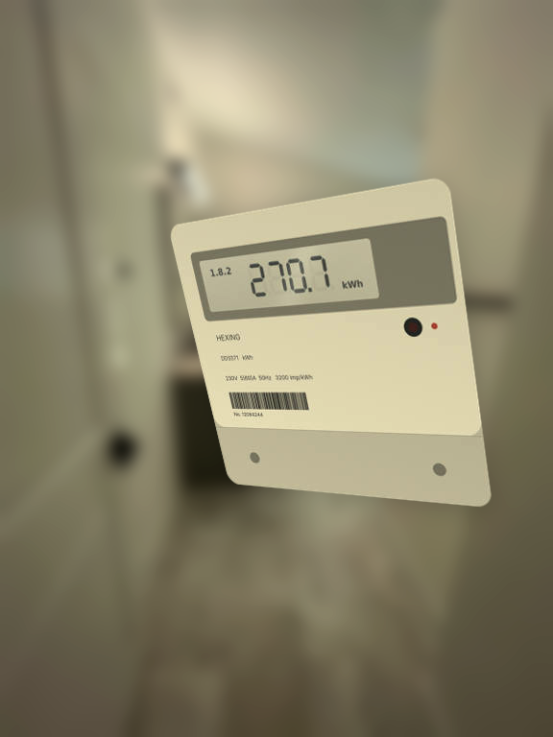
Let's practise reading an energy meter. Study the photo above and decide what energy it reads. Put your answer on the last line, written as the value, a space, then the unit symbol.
270.7 kWh
